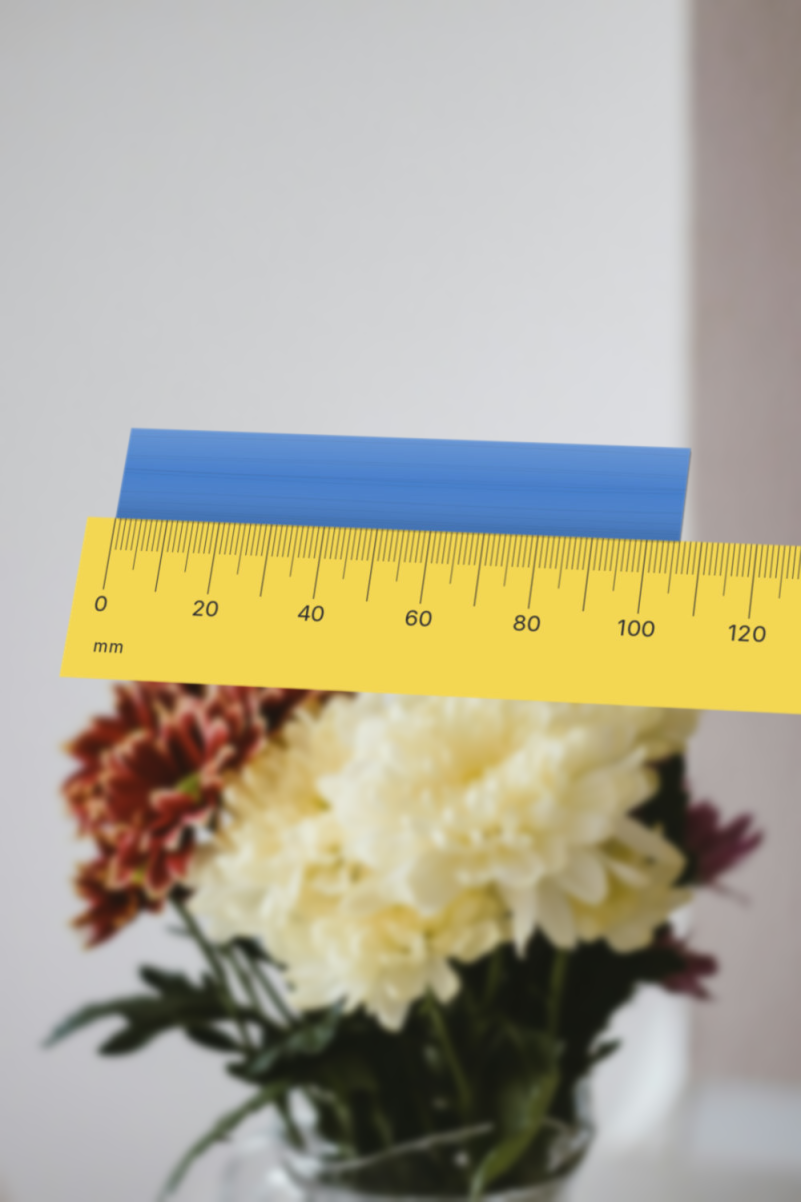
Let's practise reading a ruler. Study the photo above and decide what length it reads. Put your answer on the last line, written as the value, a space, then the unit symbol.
106 mm
